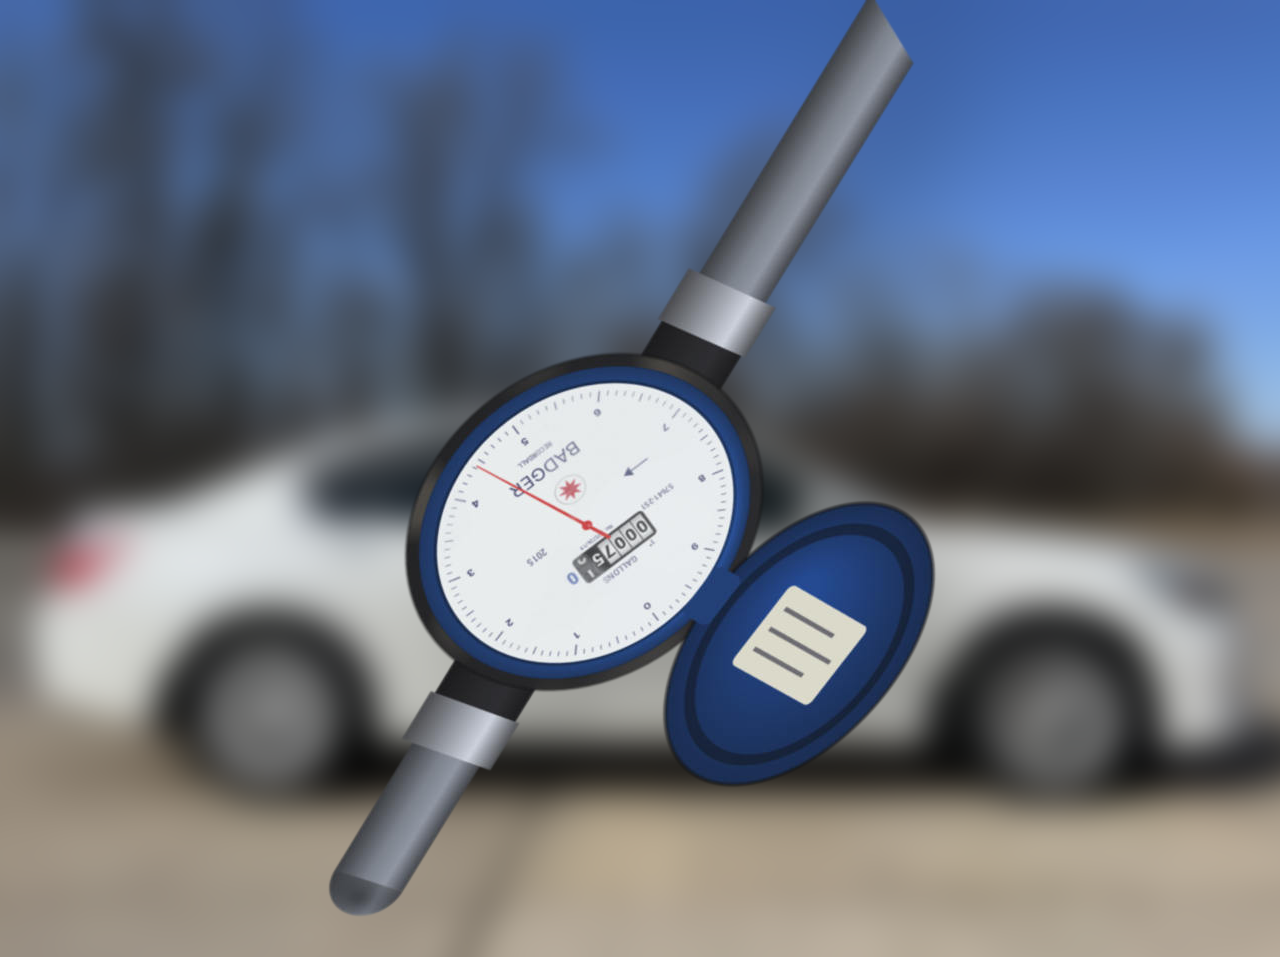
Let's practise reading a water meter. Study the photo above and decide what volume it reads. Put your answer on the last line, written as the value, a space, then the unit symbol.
7514.4 gal
